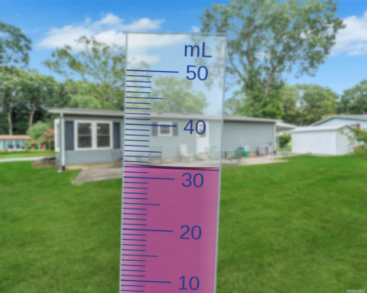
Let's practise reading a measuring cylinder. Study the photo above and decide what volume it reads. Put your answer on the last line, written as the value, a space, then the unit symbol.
32 mL
